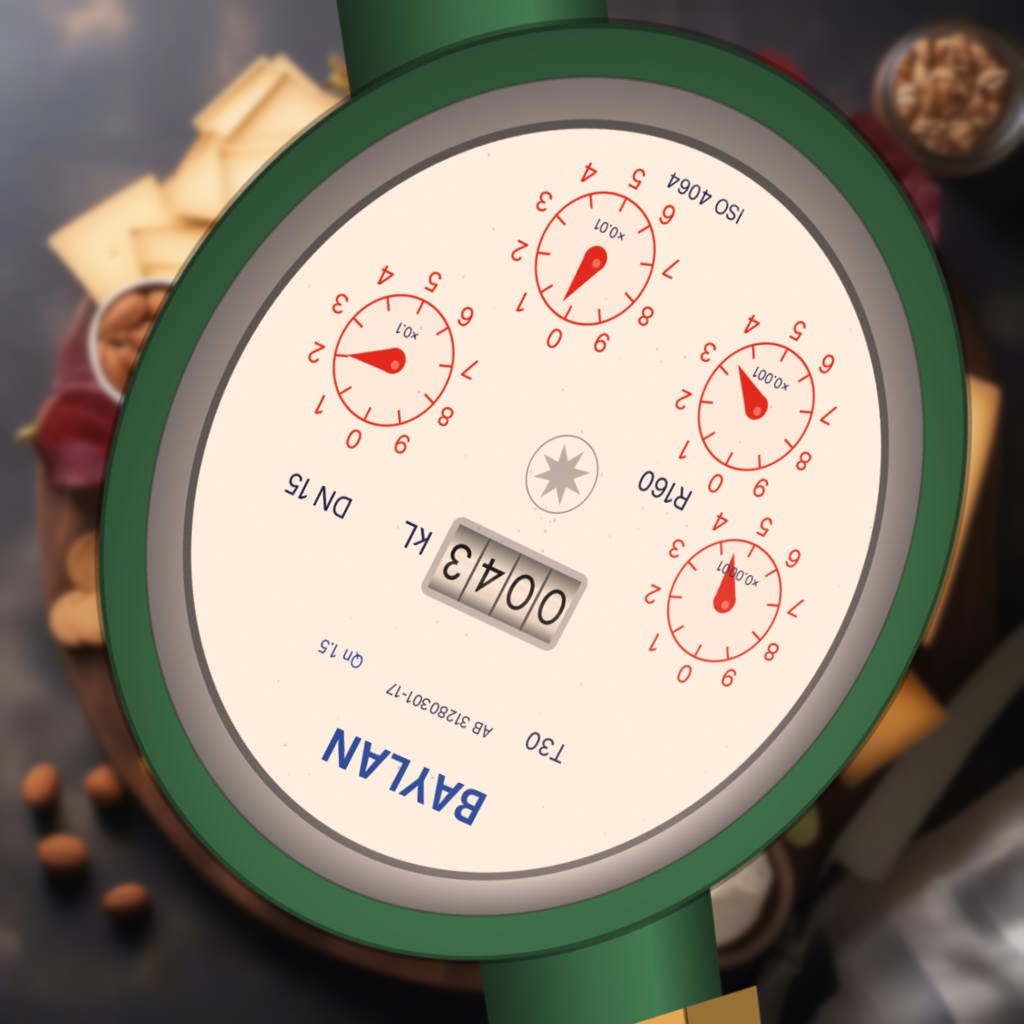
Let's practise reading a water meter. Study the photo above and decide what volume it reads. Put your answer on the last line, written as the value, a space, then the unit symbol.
43.2034 kL
